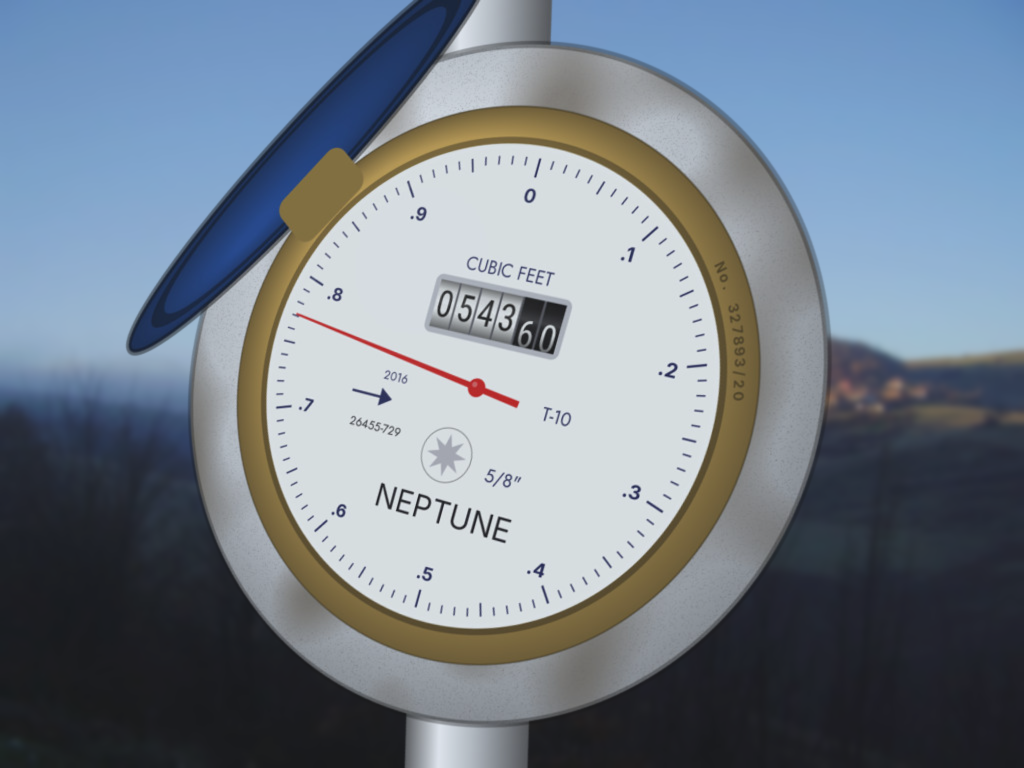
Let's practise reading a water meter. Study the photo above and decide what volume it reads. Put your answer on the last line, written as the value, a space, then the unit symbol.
54359.77 ft³
